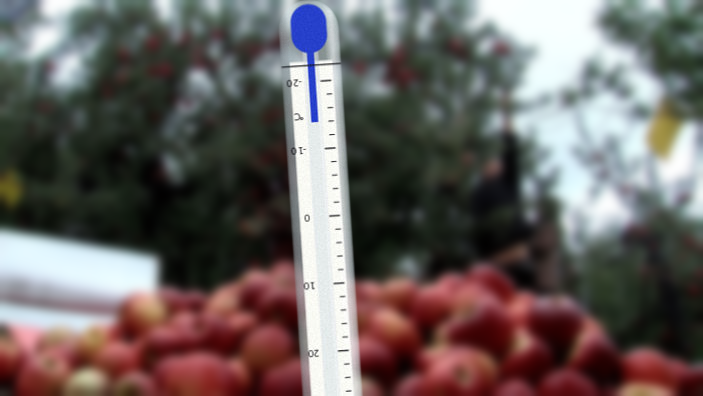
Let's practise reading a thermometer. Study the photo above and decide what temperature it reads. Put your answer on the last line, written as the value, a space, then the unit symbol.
-14 °C
